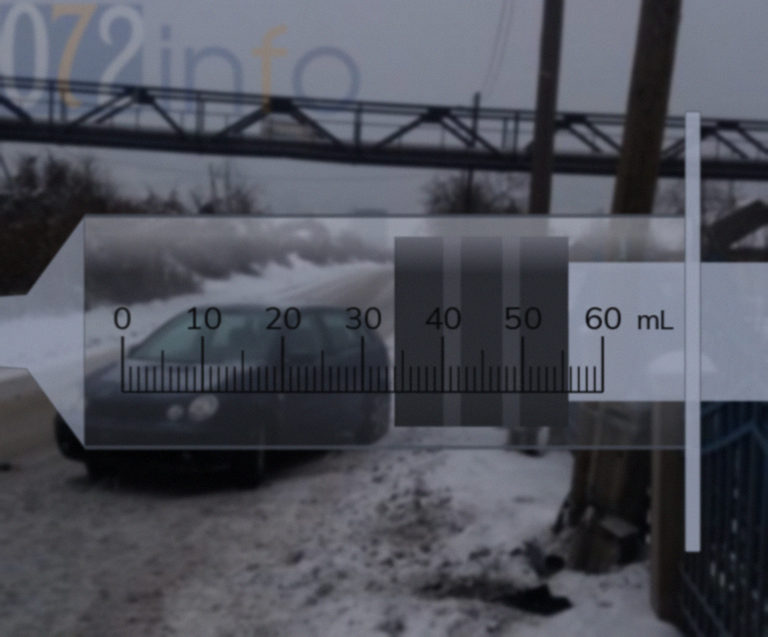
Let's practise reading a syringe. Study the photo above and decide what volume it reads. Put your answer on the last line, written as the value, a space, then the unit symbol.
34 mL
